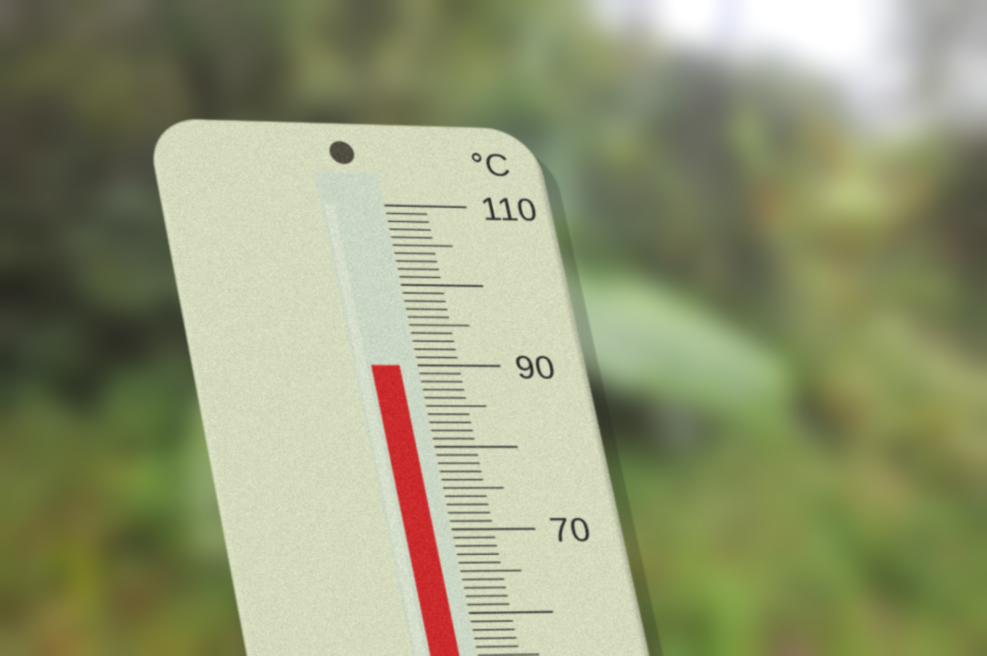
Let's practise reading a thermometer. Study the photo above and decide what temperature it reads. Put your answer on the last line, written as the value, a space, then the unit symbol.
90 °C
